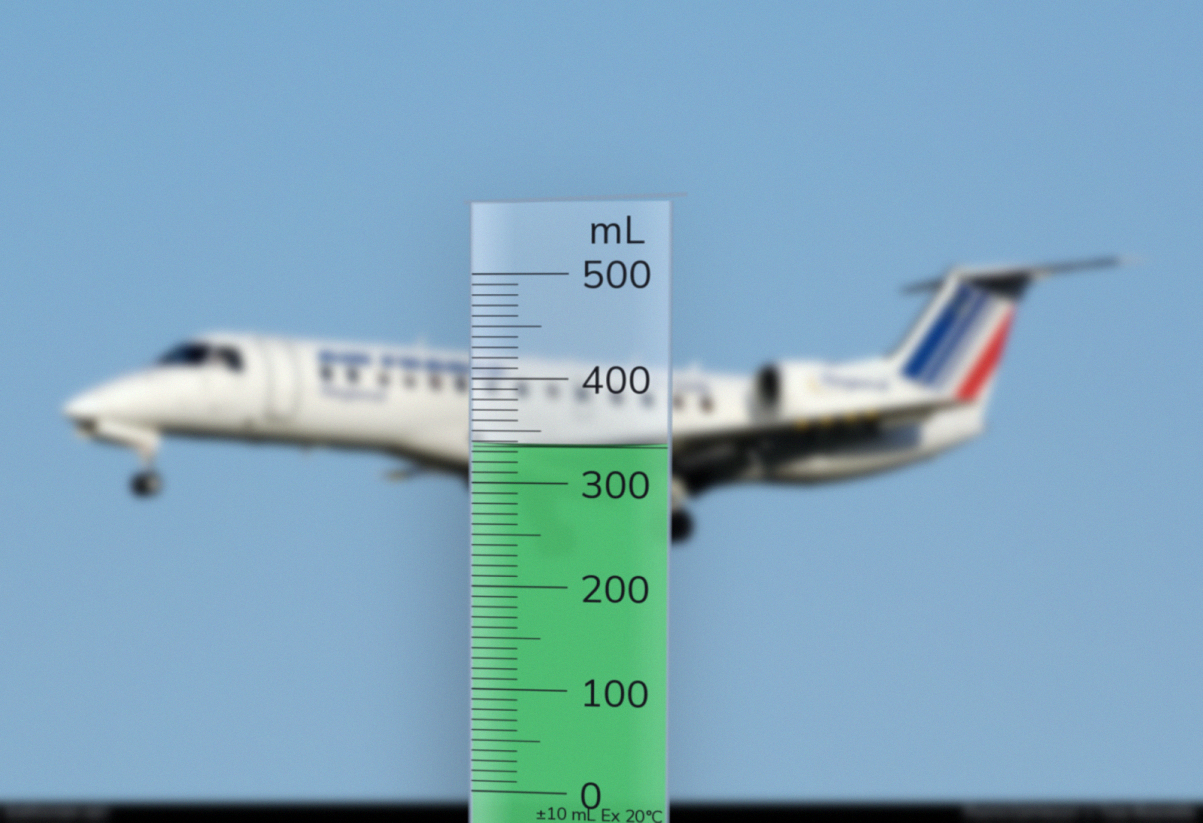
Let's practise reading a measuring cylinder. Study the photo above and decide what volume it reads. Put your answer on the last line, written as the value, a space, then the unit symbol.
335 mL
